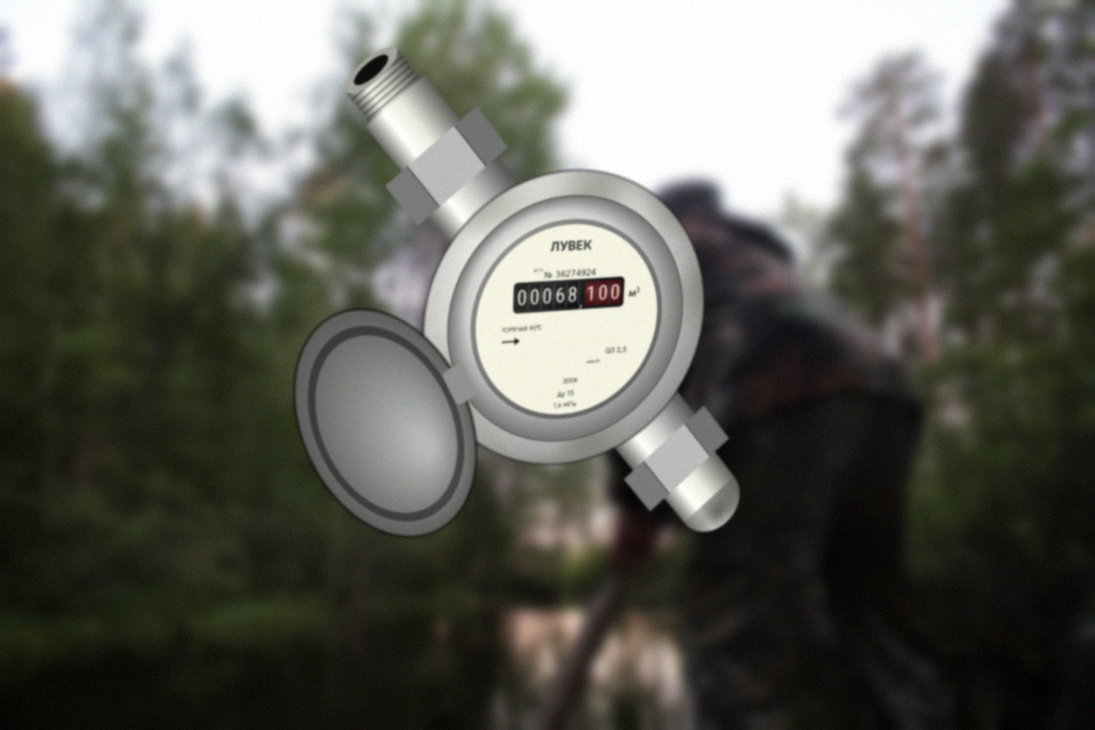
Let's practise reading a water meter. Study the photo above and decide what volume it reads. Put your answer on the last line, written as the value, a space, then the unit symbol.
68.100 m³
